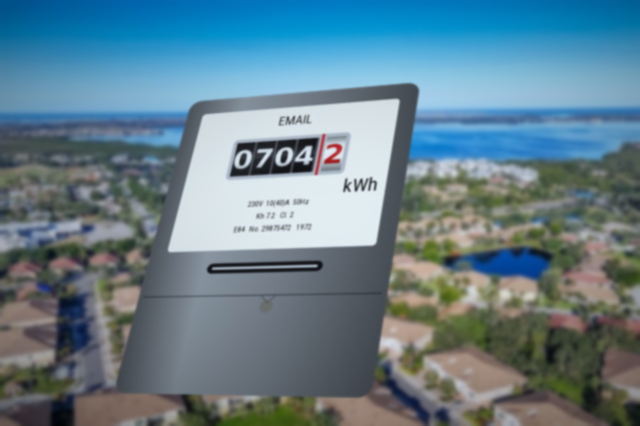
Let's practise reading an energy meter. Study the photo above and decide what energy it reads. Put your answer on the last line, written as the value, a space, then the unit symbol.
704.2 kWh
